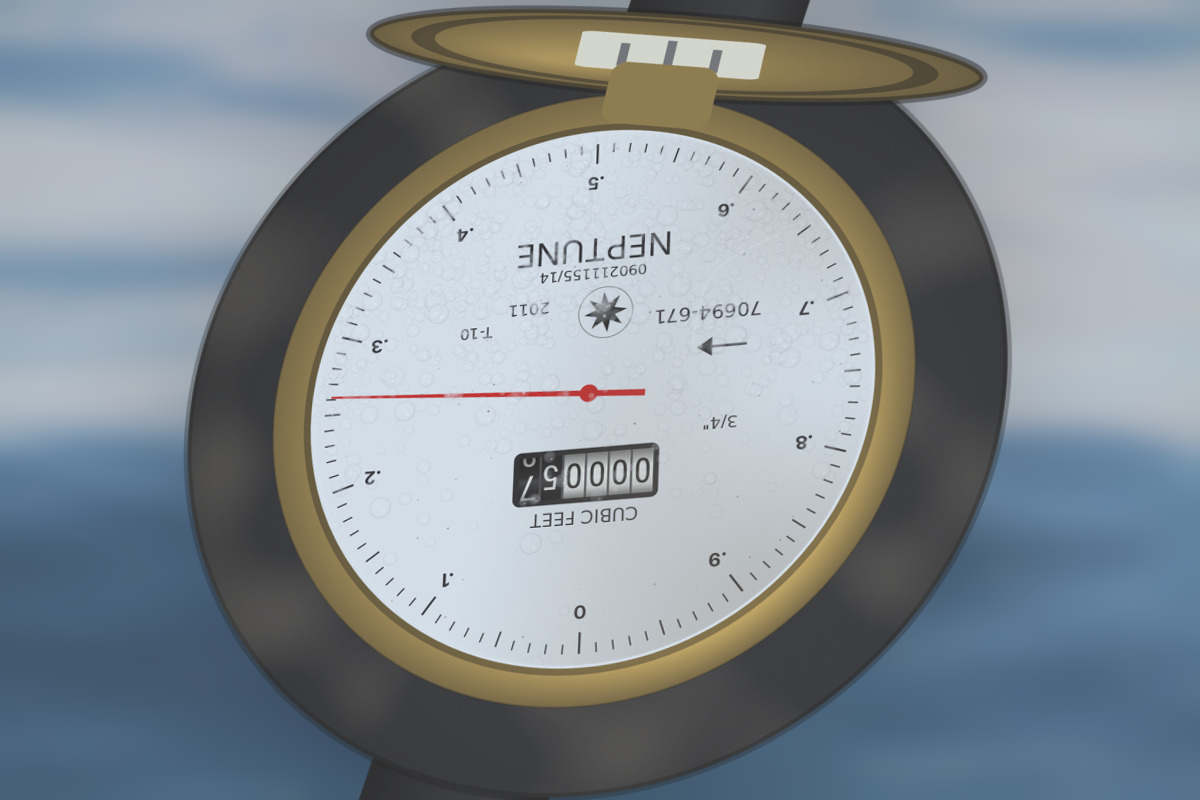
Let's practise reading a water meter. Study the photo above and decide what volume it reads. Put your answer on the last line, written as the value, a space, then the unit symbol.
57.26 ft³
